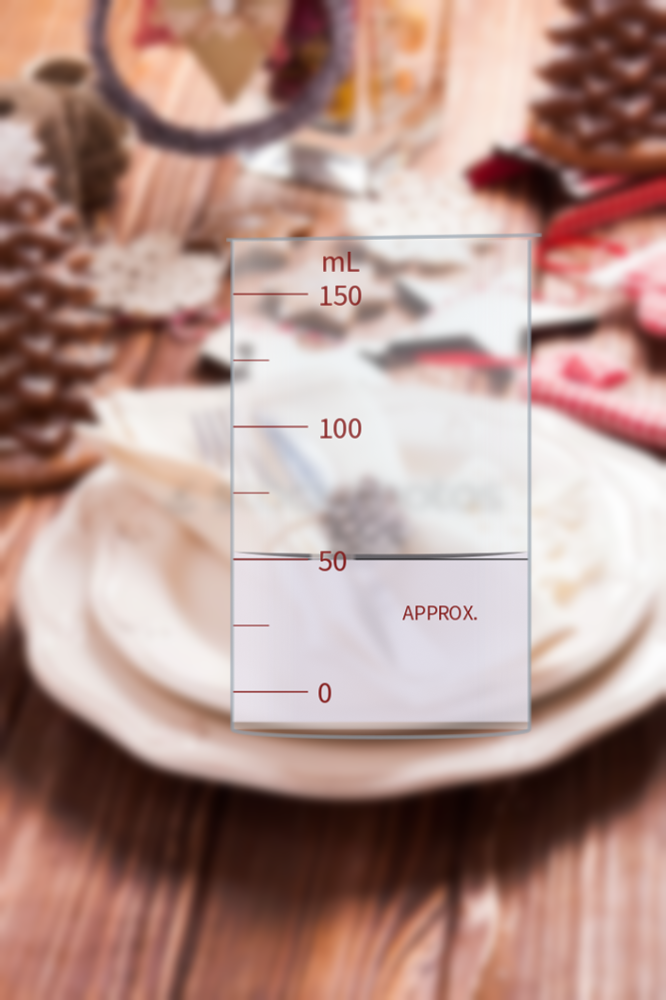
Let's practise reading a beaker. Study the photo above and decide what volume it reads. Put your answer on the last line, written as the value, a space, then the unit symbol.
50 mL
